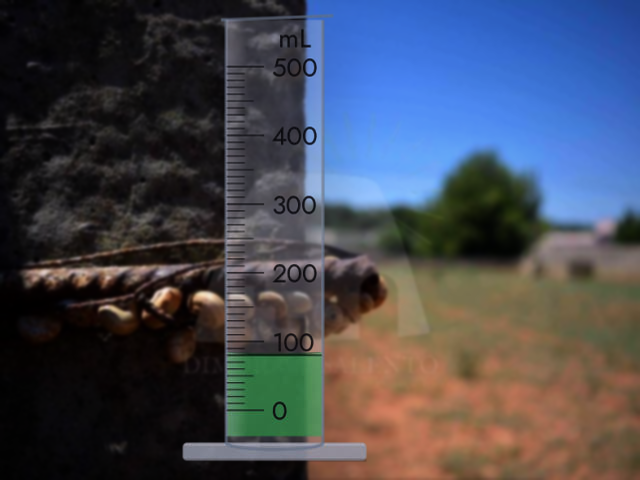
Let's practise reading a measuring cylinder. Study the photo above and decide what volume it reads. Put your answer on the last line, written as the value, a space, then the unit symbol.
80 mL
